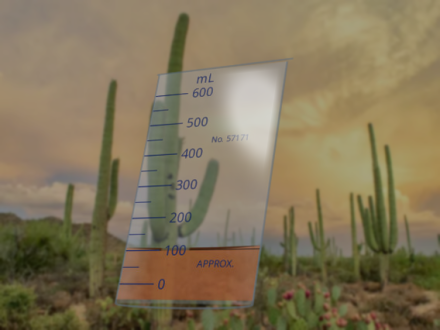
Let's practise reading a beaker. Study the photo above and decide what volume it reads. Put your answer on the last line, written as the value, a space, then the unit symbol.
100 mL
